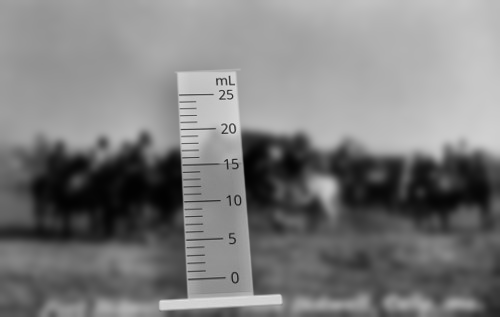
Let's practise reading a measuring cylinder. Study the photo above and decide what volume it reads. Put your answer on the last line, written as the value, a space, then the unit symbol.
15 mL
